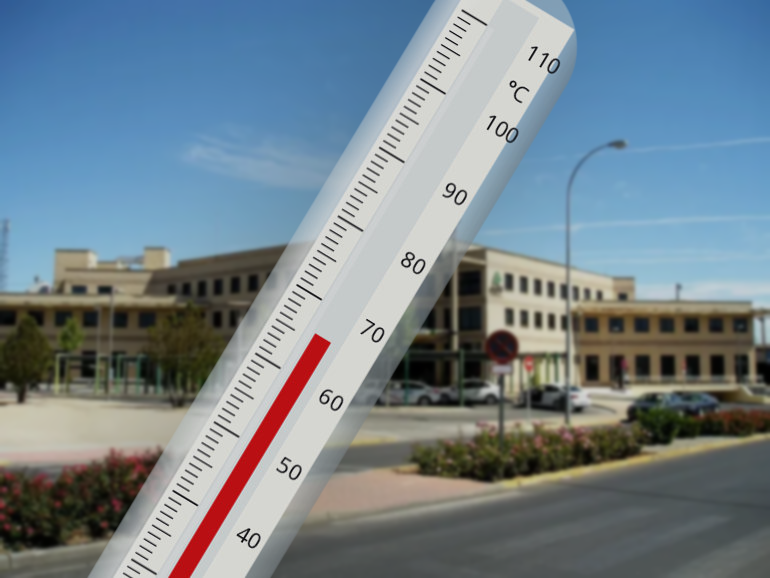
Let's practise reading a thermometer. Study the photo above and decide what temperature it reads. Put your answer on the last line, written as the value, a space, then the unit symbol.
66 °C
